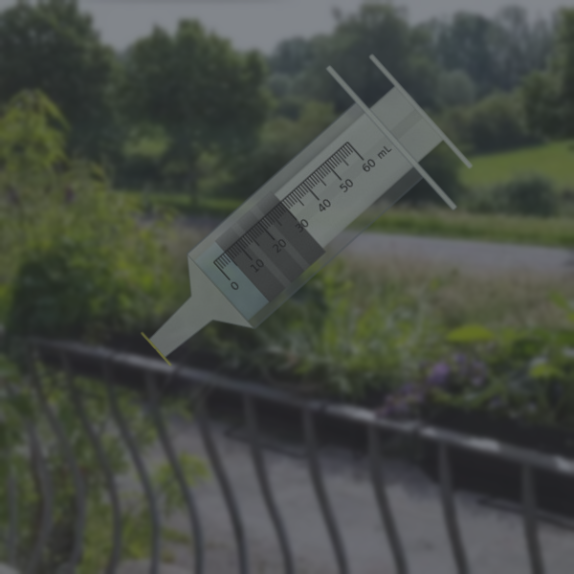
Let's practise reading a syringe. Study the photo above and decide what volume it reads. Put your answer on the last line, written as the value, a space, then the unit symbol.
5 mL
